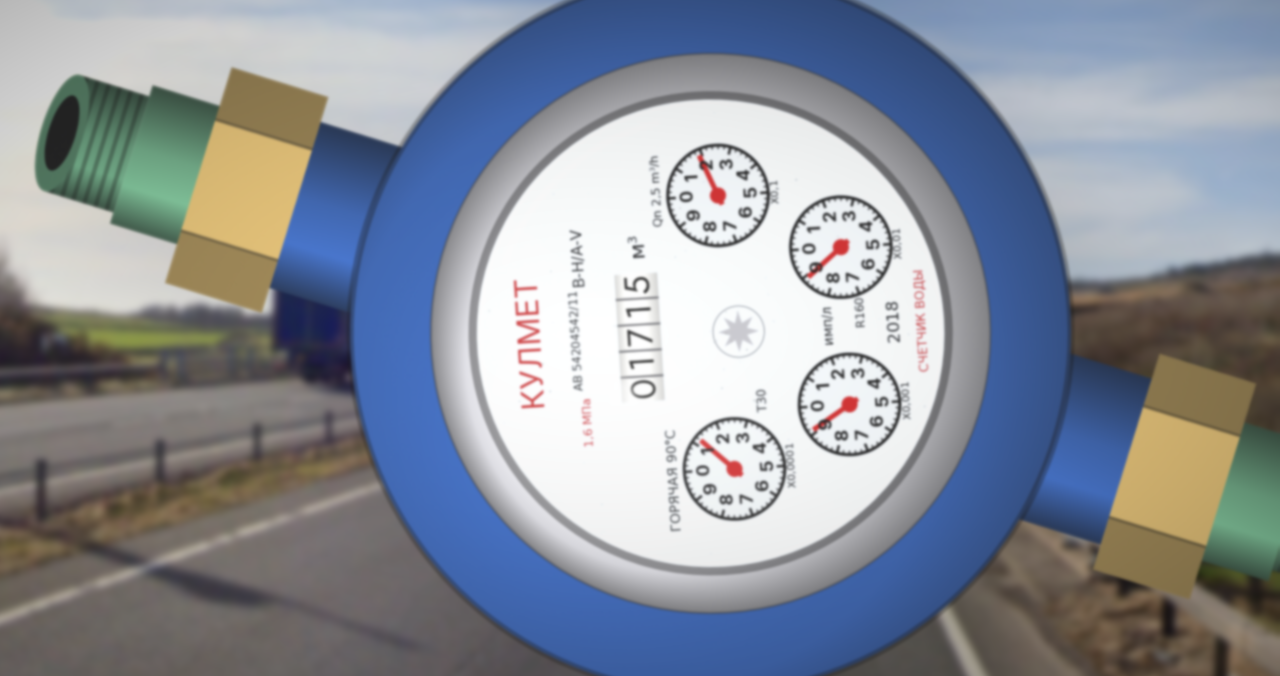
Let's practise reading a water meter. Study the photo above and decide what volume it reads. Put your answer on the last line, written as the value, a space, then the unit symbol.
1715.1891 m³
